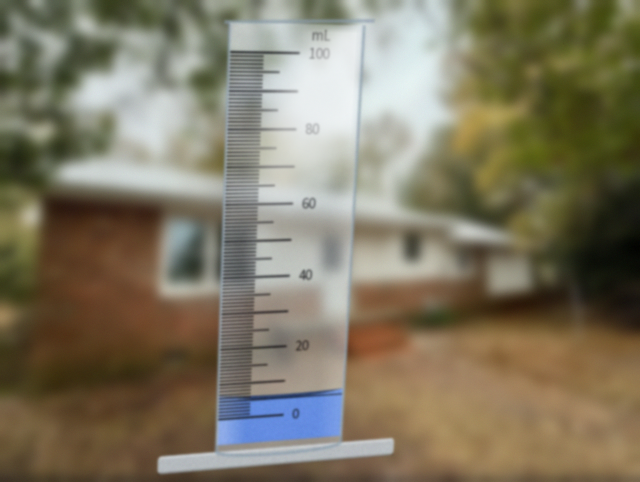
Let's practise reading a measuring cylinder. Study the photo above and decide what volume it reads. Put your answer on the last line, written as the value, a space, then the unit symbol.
5 mL
